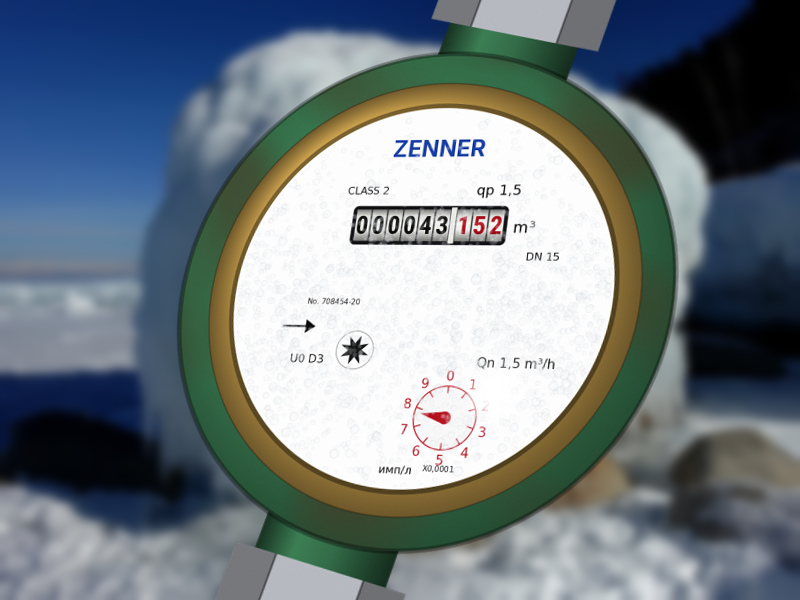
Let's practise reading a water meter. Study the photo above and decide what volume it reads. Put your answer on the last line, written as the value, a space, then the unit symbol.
43.1527 m³
